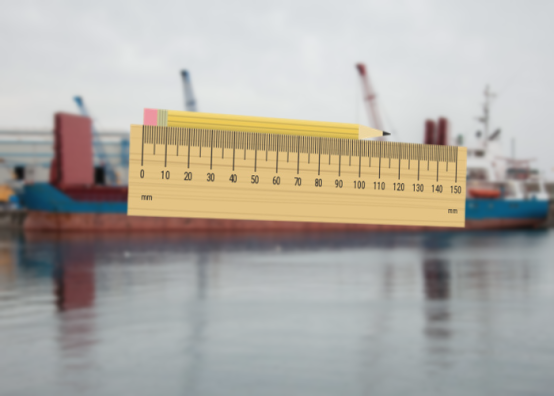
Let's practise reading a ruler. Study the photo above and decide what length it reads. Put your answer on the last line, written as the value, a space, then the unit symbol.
115 mm
